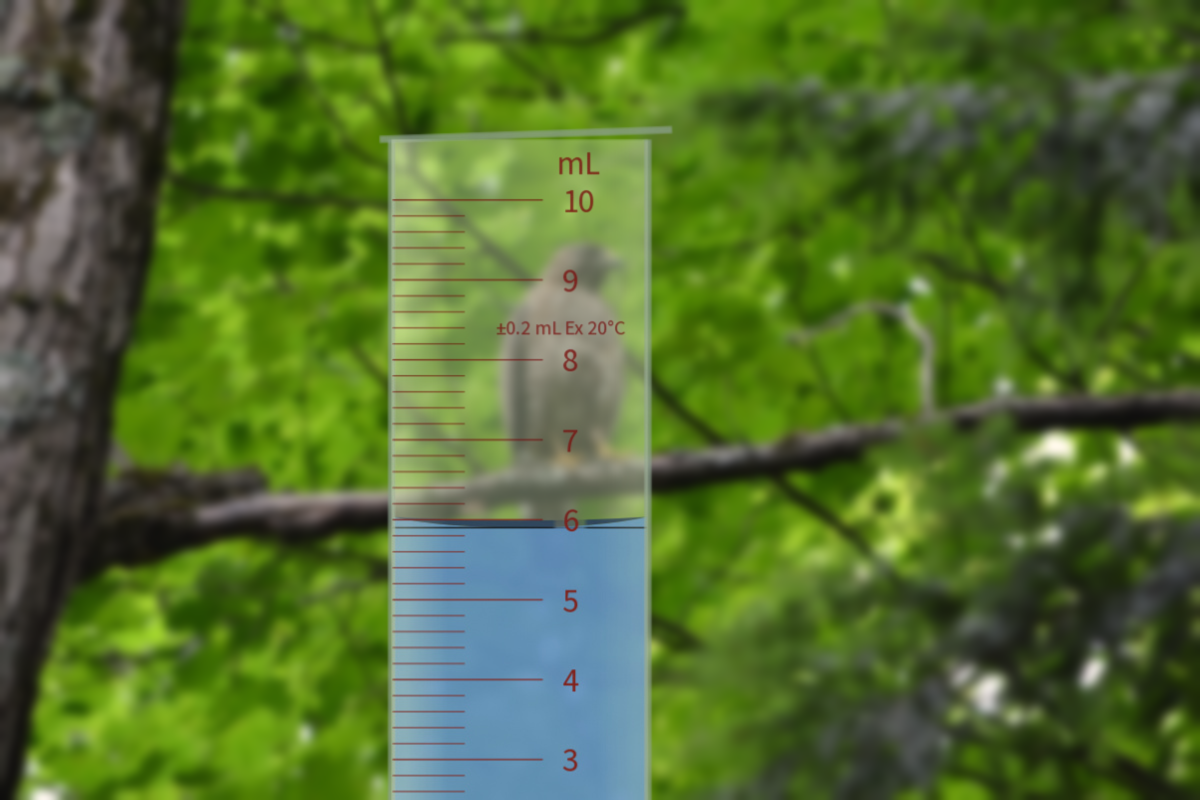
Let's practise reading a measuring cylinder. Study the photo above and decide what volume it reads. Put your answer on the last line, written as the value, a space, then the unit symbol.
5.9 mL
